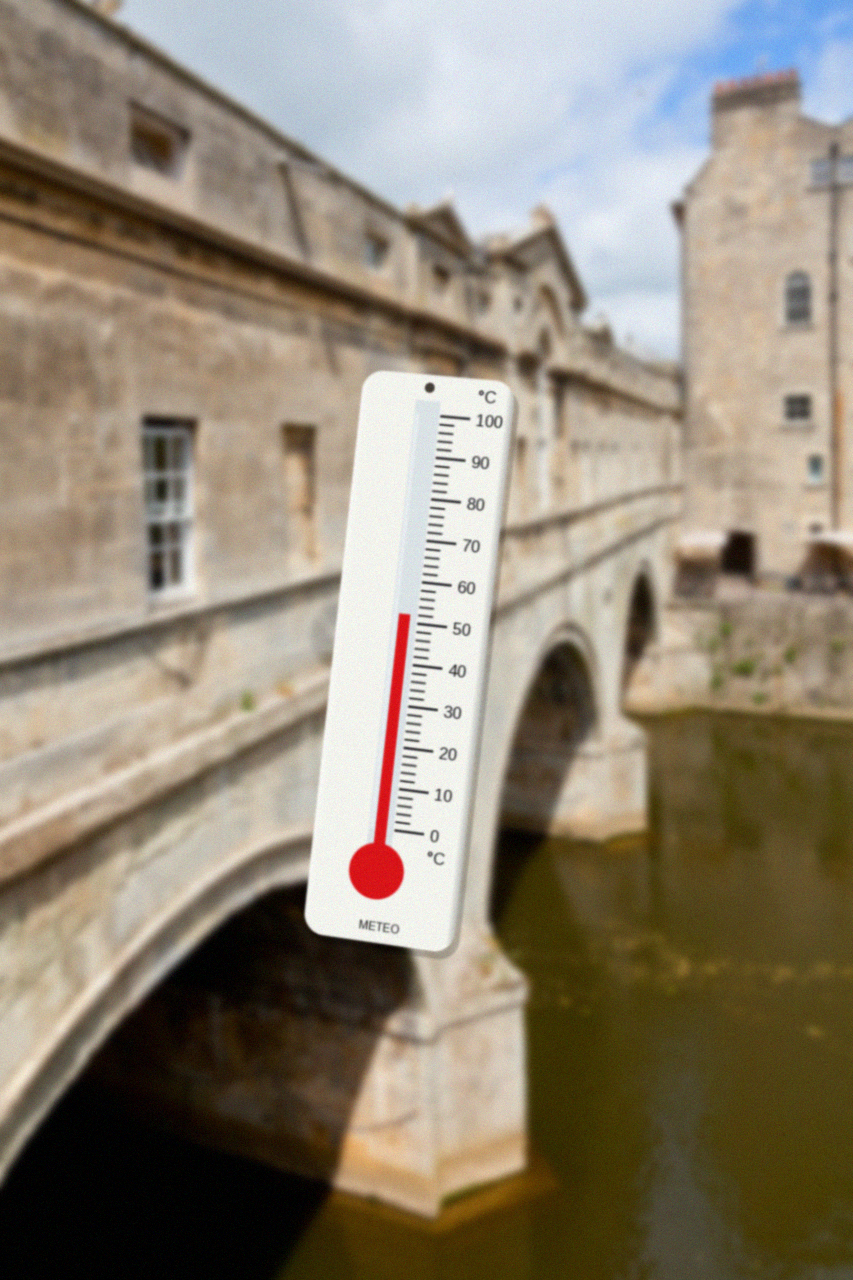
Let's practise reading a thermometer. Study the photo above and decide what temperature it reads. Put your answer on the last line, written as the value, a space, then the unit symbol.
52 °C
